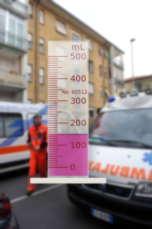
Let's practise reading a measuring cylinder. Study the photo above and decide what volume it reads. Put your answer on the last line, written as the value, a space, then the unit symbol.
150 mL
